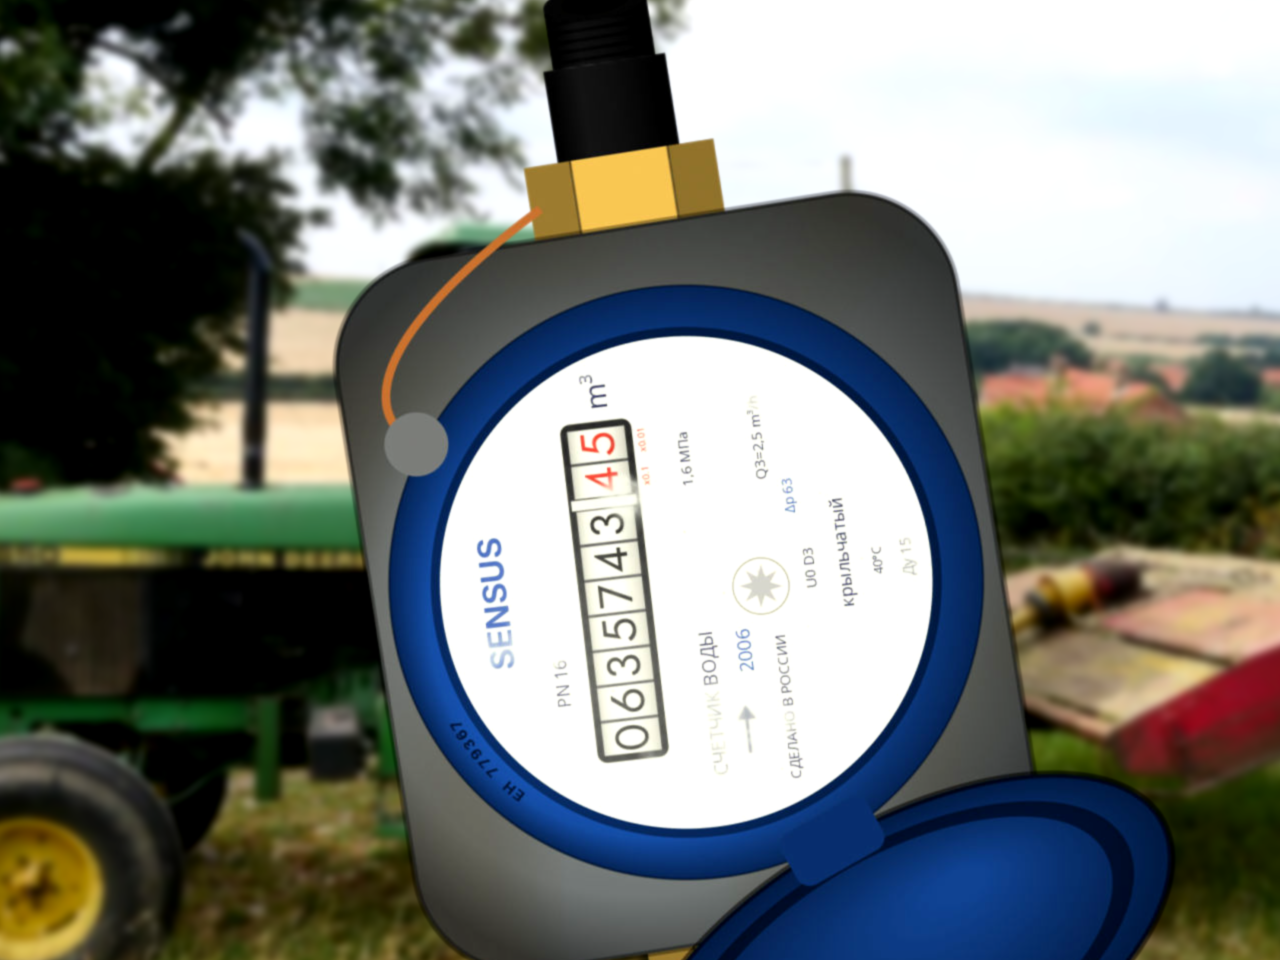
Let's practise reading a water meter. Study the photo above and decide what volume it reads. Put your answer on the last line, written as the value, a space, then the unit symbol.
635743.45 m³
